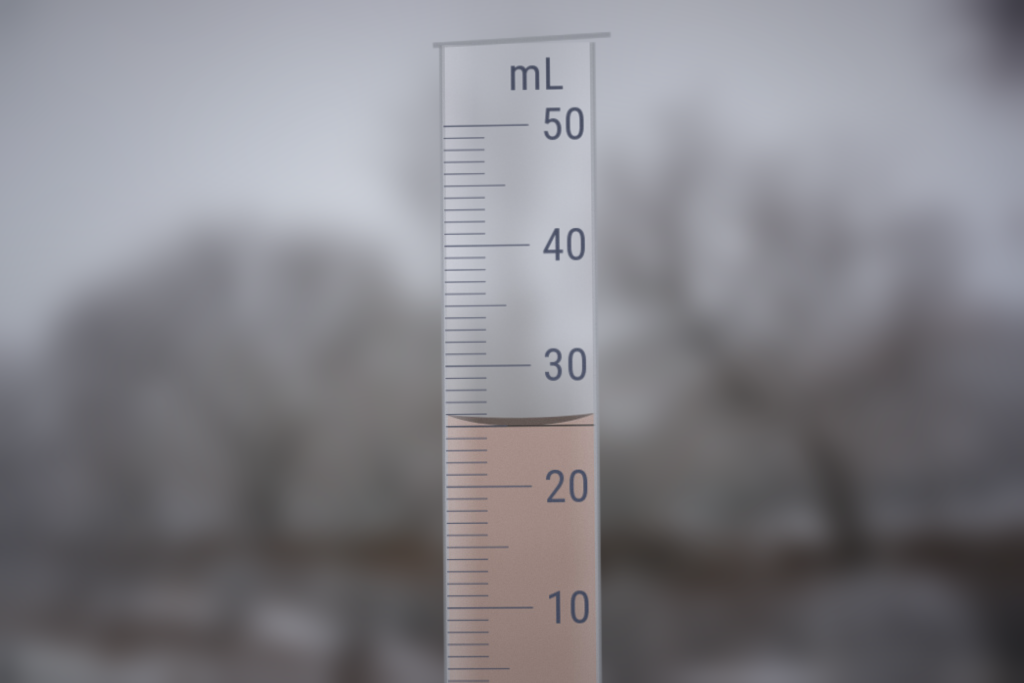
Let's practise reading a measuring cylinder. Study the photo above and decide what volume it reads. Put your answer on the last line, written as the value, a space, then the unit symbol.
25 mL
